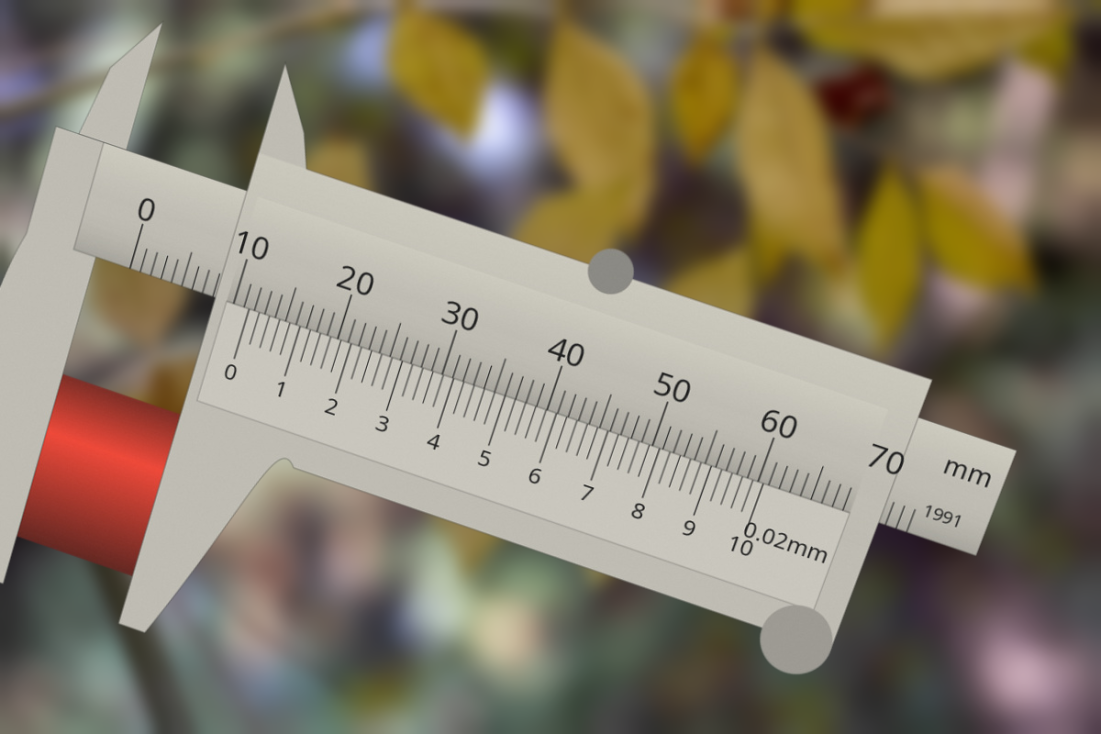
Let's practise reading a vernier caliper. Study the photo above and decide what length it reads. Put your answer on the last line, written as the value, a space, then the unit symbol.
11.5 mm
